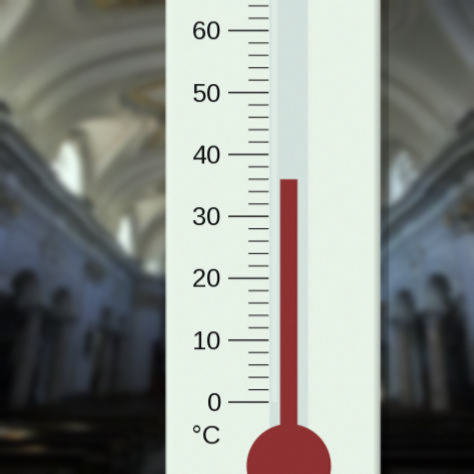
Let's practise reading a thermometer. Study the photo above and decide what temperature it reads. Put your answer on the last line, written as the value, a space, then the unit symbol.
36 °C
